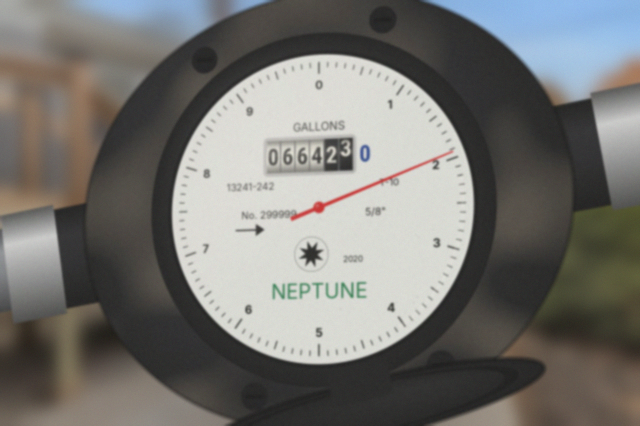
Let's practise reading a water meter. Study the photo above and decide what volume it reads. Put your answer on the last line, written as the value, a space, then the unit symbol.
664231.9 gal
